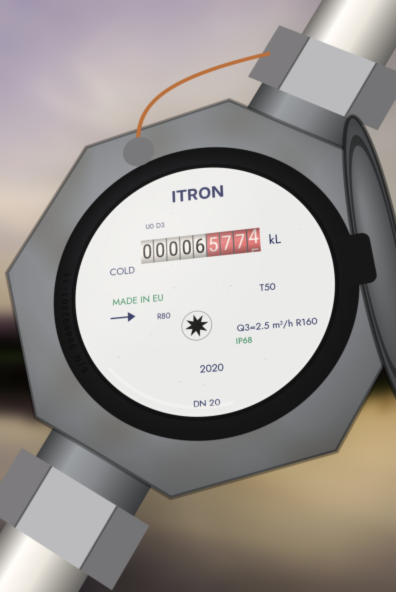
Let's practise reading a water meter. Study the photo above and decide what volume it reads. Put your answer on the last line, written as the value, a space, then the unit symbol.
6.5774 kL
